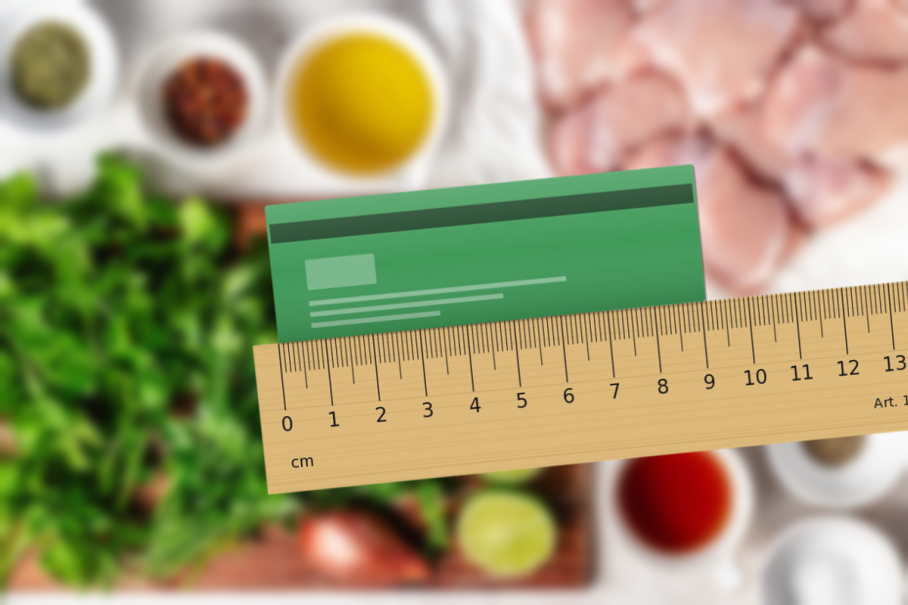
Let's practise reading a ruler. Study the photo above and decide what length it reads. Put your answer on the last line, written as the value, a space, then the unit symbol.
9.1 cm
